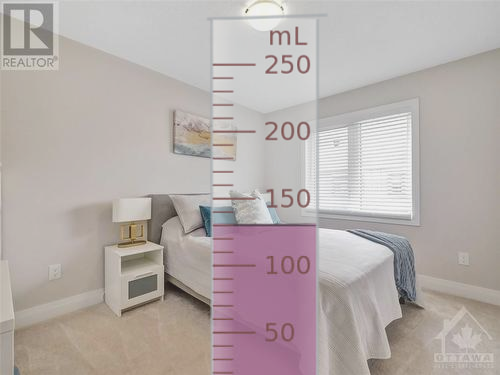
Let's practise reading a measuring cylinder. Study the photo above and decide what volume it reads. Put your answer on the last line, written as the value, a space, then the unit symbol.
130 mL
